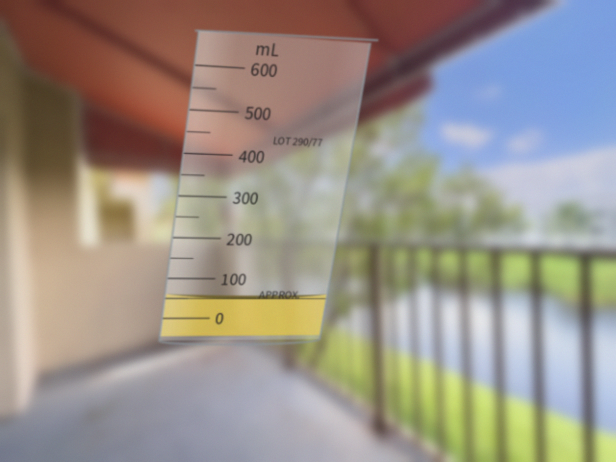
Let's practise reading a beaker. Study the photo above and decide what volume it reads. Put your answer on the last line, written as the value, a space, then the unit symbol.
50 mL
